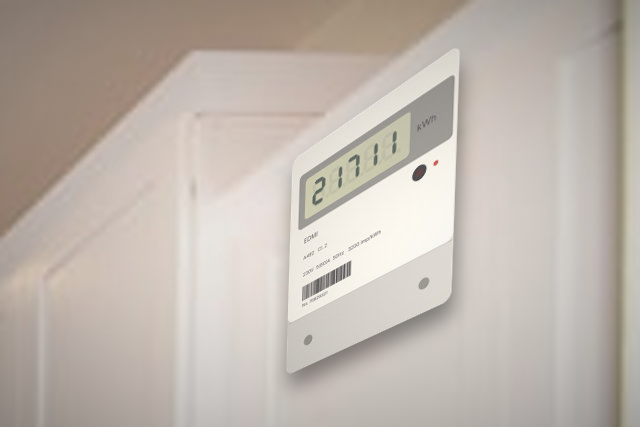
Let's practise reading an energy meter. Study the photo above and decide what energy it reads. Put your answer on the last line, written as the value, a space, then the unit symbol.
21711 kWh
